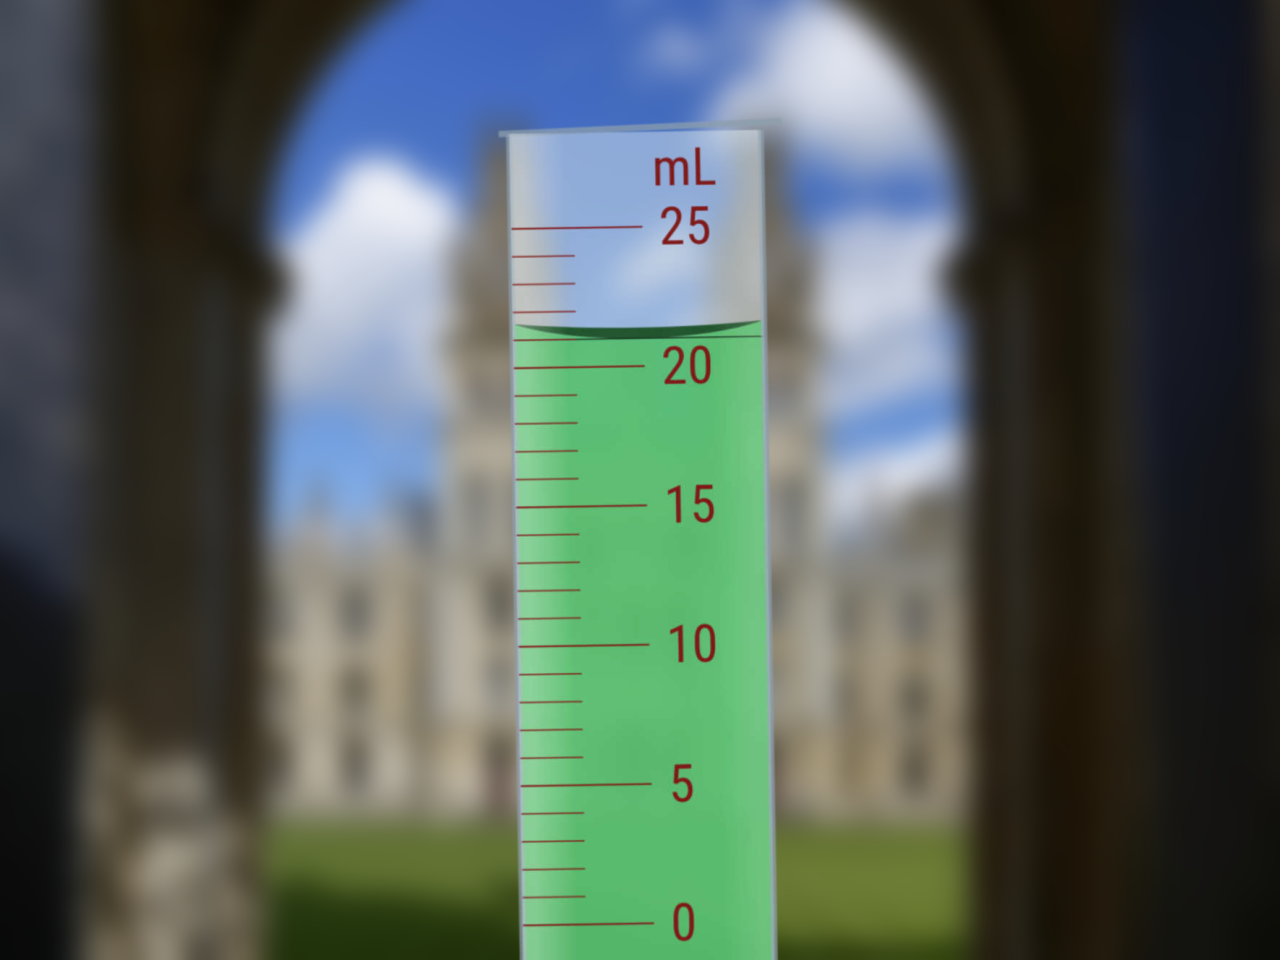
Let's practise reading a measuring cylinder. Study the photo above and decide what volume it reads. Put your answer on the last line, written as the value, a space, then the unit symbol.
21 mL
